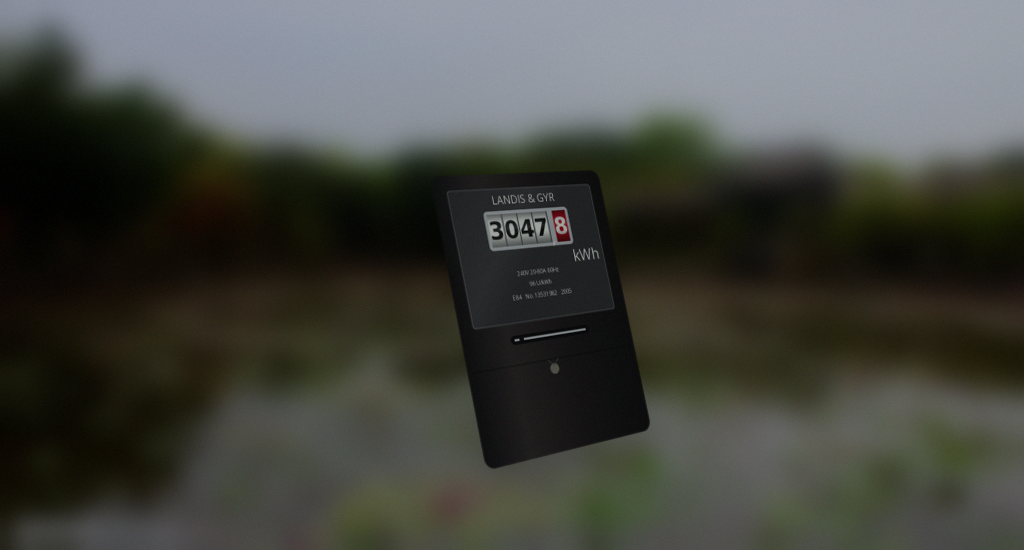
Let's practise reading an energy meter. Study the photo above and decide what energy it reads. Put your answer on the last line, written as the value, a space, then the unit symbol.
3047.8 kWh
